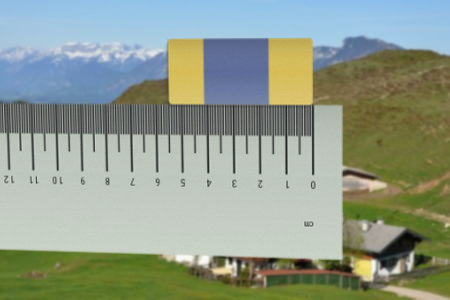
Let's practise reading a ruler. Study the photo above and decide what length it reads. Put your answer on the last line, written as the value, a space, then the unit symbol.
5.5 cm
